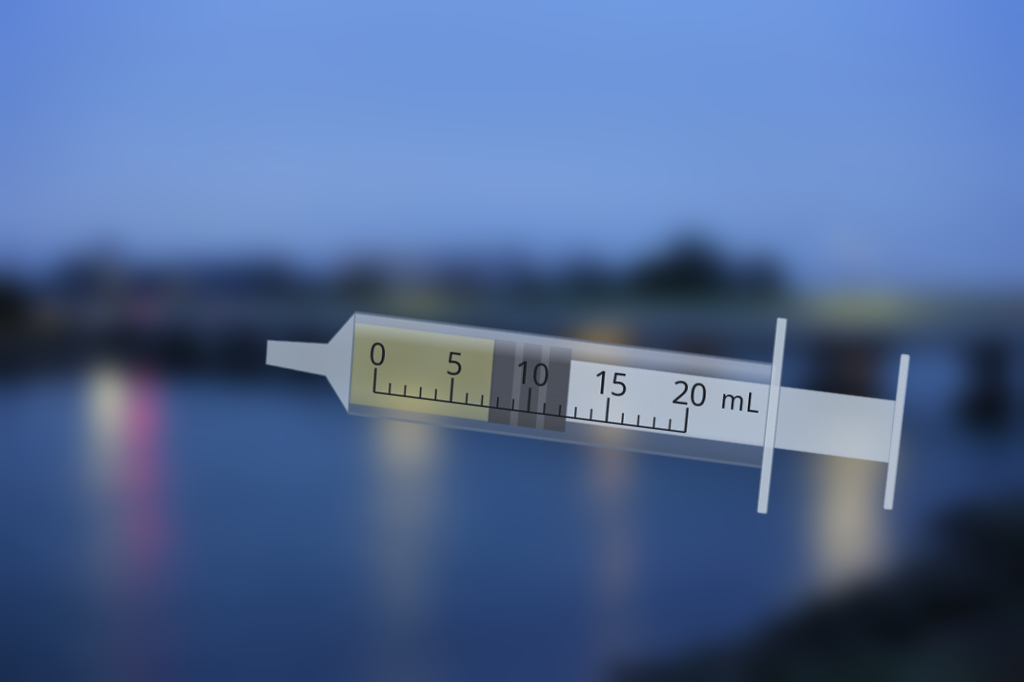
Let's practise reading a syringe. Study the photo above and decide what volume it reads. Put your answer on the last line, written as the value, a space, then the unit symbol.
7.5 mL
